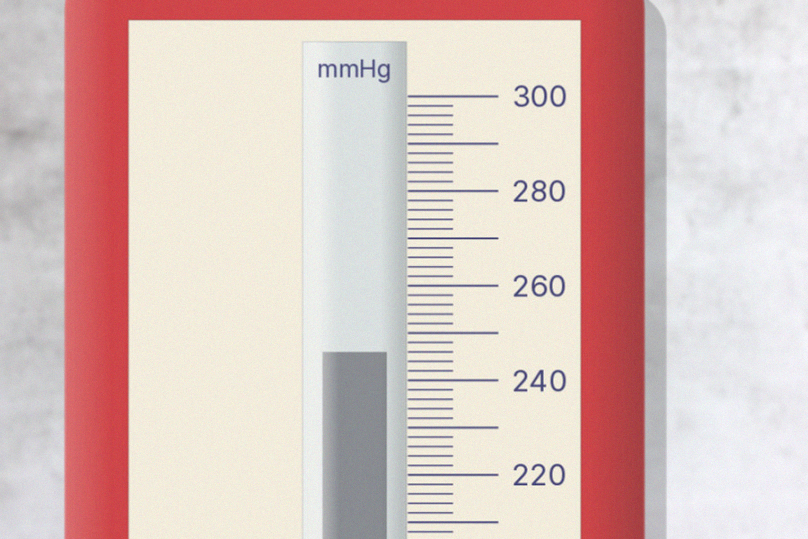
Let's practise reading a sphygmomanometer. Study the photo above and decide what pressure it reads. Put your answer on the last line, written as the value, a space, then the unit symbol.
246 mmHg
